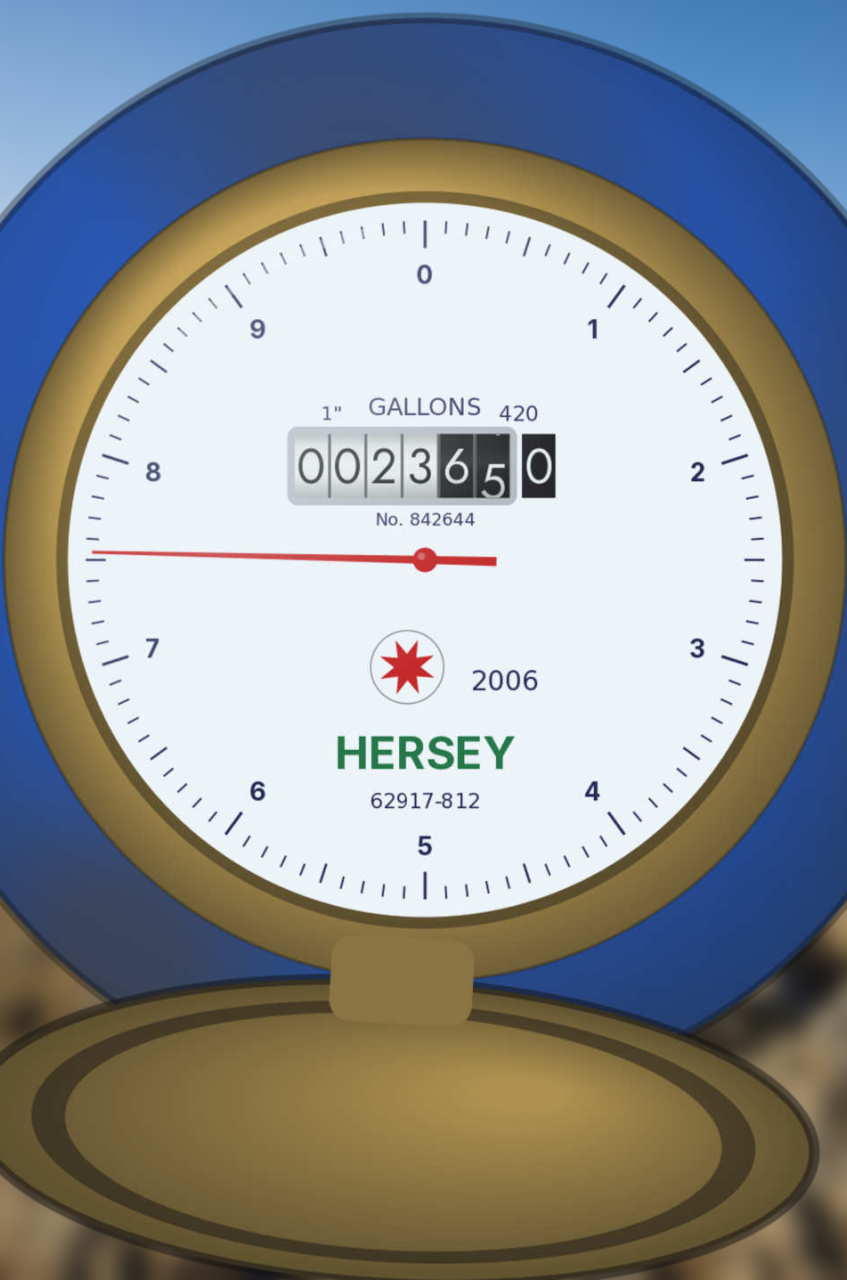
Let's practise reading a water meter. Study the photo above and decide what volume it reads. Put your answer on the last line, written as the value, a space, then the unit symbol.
23647.5 gal
